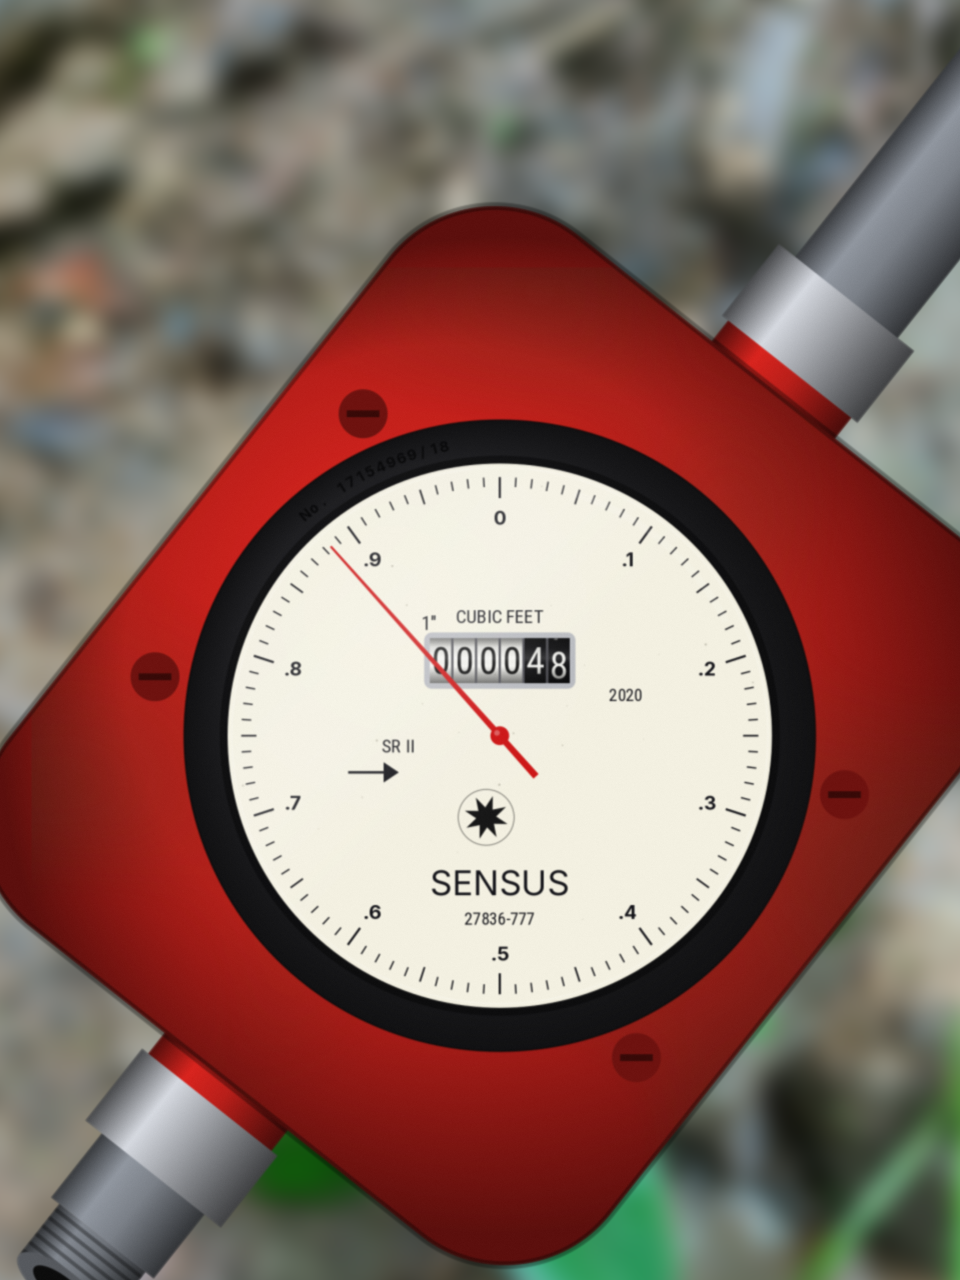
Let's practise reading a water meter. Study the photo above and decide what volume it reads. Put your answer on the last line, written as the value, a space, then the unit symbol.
47.88 ft³
